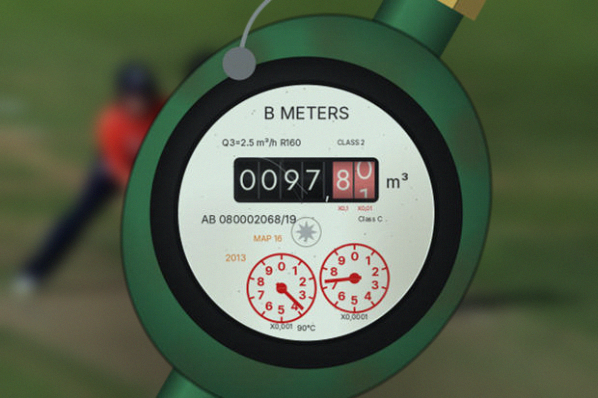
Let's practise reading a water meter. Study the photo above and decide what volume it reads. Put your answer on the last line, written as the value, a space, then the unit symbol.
97.8037 m³
